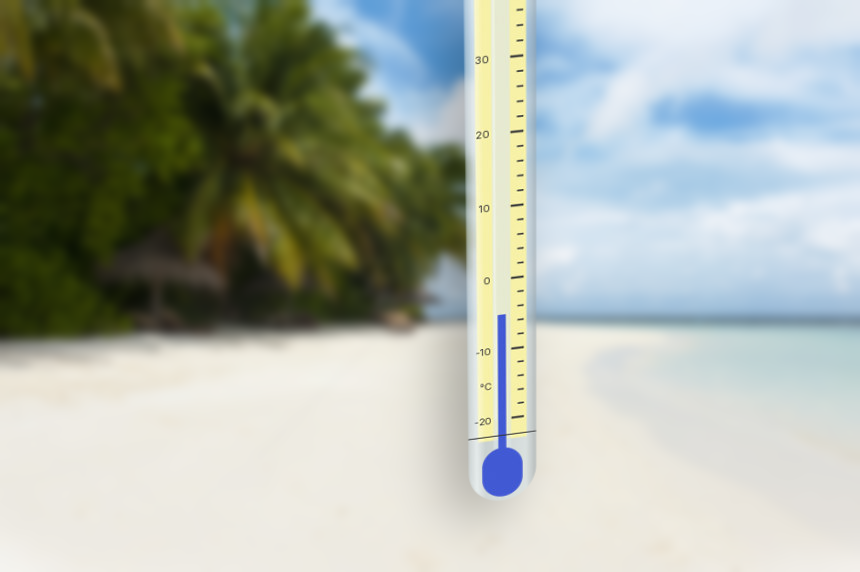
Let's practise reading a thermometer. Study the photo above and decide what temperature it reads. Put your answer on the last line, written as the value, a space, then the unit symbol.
-5 °C
